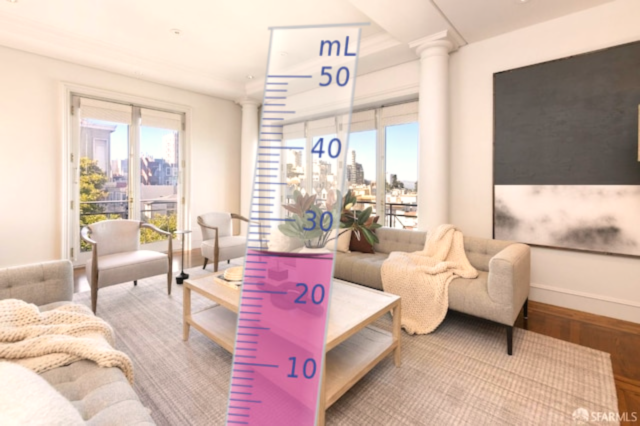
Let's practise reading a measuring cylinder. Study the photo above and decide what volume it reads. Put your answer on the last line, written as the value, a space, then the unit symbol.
25 mL
